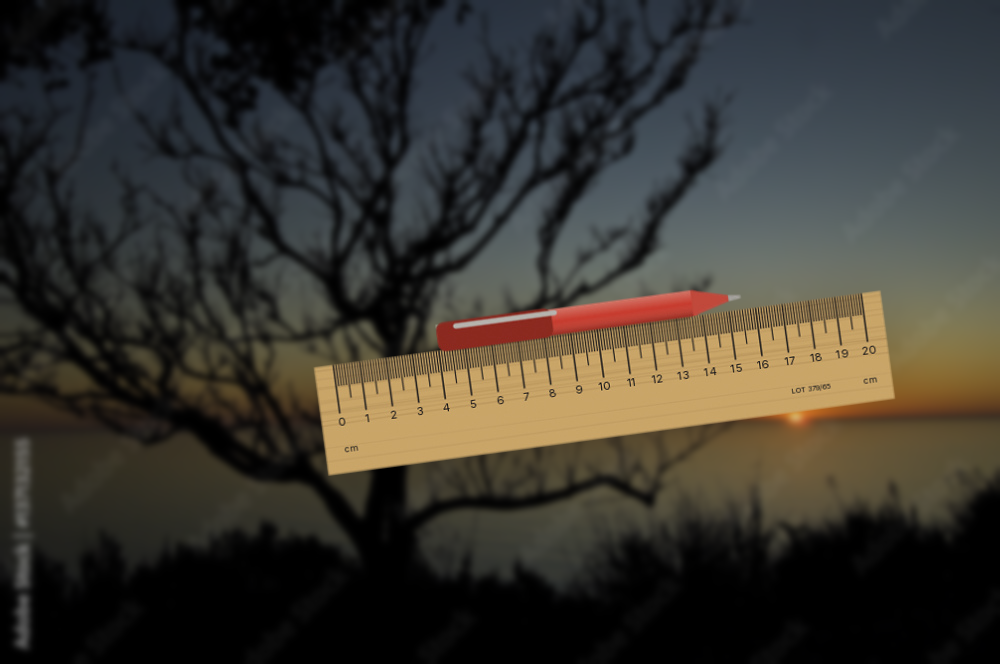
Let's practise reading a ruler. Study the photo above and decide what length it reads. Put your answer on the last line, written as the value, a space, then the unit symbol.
11.5 cm
